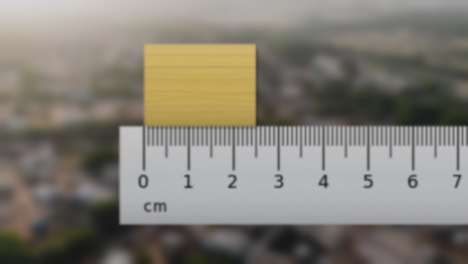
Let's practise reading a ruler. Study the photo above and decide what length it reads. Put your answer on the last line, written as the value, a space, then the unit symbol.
2.5 cm
